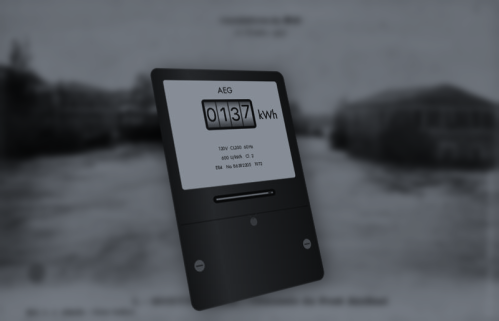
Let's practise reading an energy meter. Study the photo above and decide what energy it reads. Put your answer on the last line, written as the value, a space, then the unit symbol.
137 kWh
